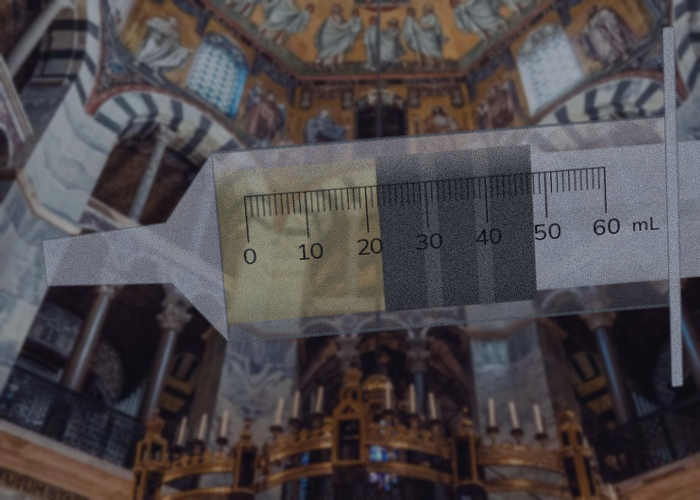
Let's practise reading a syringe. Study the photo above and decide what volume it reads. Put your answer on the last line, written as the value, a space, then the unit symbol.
22 mL
